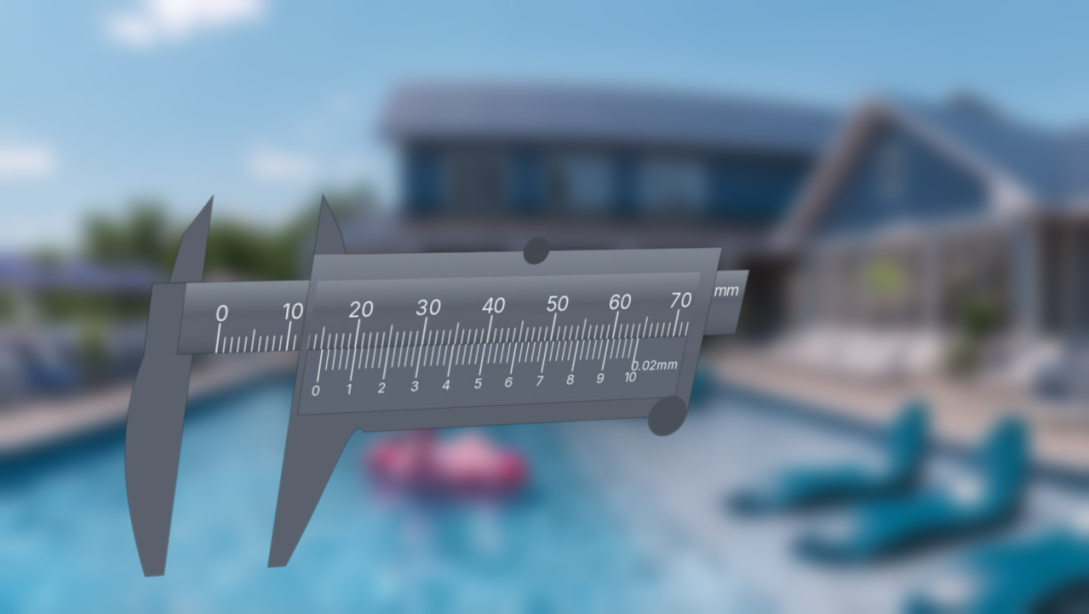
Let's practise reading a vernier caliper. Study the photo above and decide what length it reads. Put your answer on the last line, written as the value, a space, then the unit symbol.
15.2 mm
